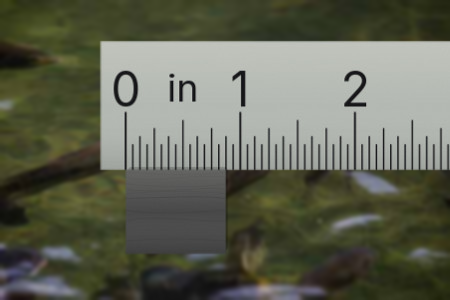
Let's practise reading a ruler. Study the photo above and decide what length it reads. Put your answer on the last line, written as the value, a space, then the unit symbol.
0.875 in
